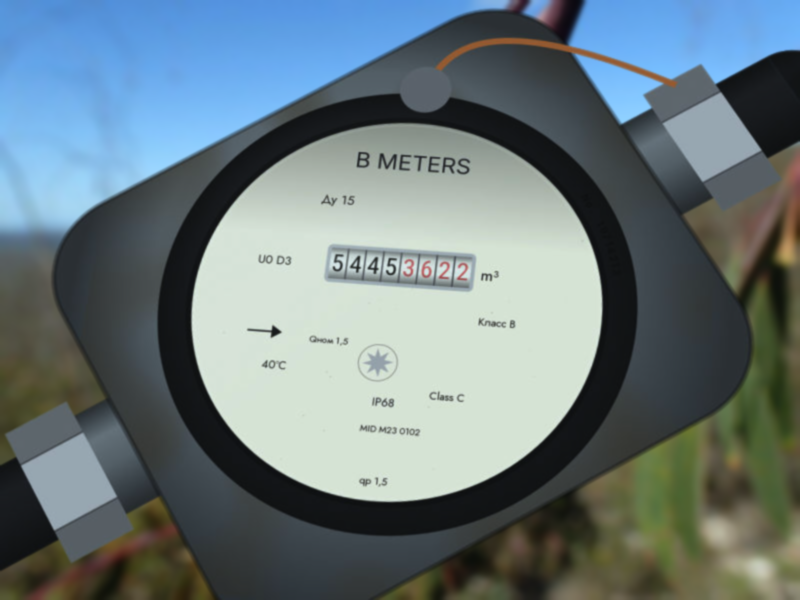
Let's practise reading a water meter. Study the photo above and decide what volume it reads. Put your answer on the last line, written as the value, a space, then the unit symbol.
5445.3622 m³
